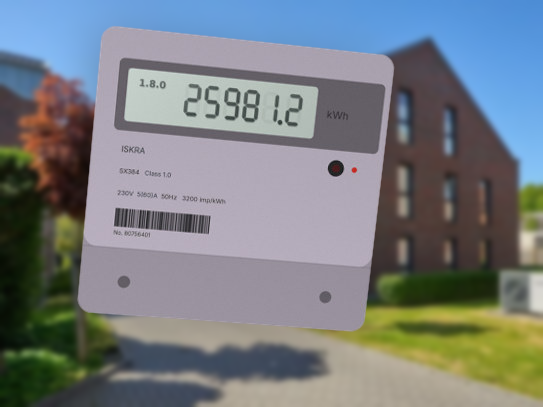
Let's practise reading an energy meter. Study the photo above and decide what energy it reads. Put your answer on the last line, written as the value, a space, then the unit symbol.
25981.2 kWh
